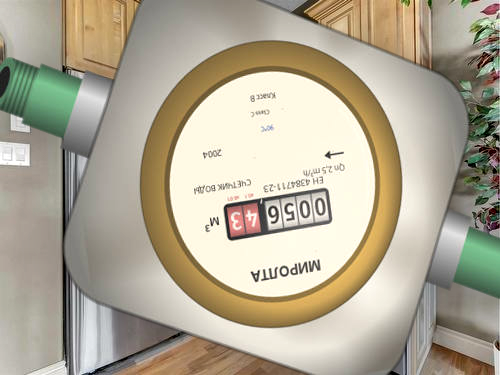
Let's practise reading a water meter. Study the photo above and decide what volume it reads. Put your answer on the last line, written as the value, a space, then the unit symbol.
56.43 m³
